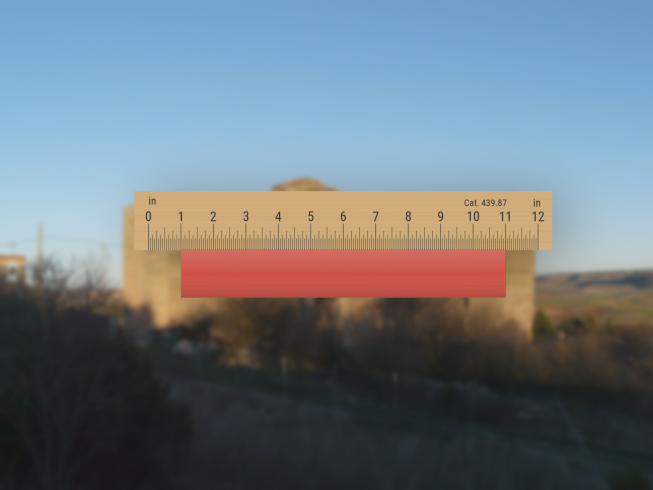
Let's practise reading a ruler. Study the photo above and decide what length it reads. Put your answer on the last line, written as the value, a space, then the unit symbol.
10 in
